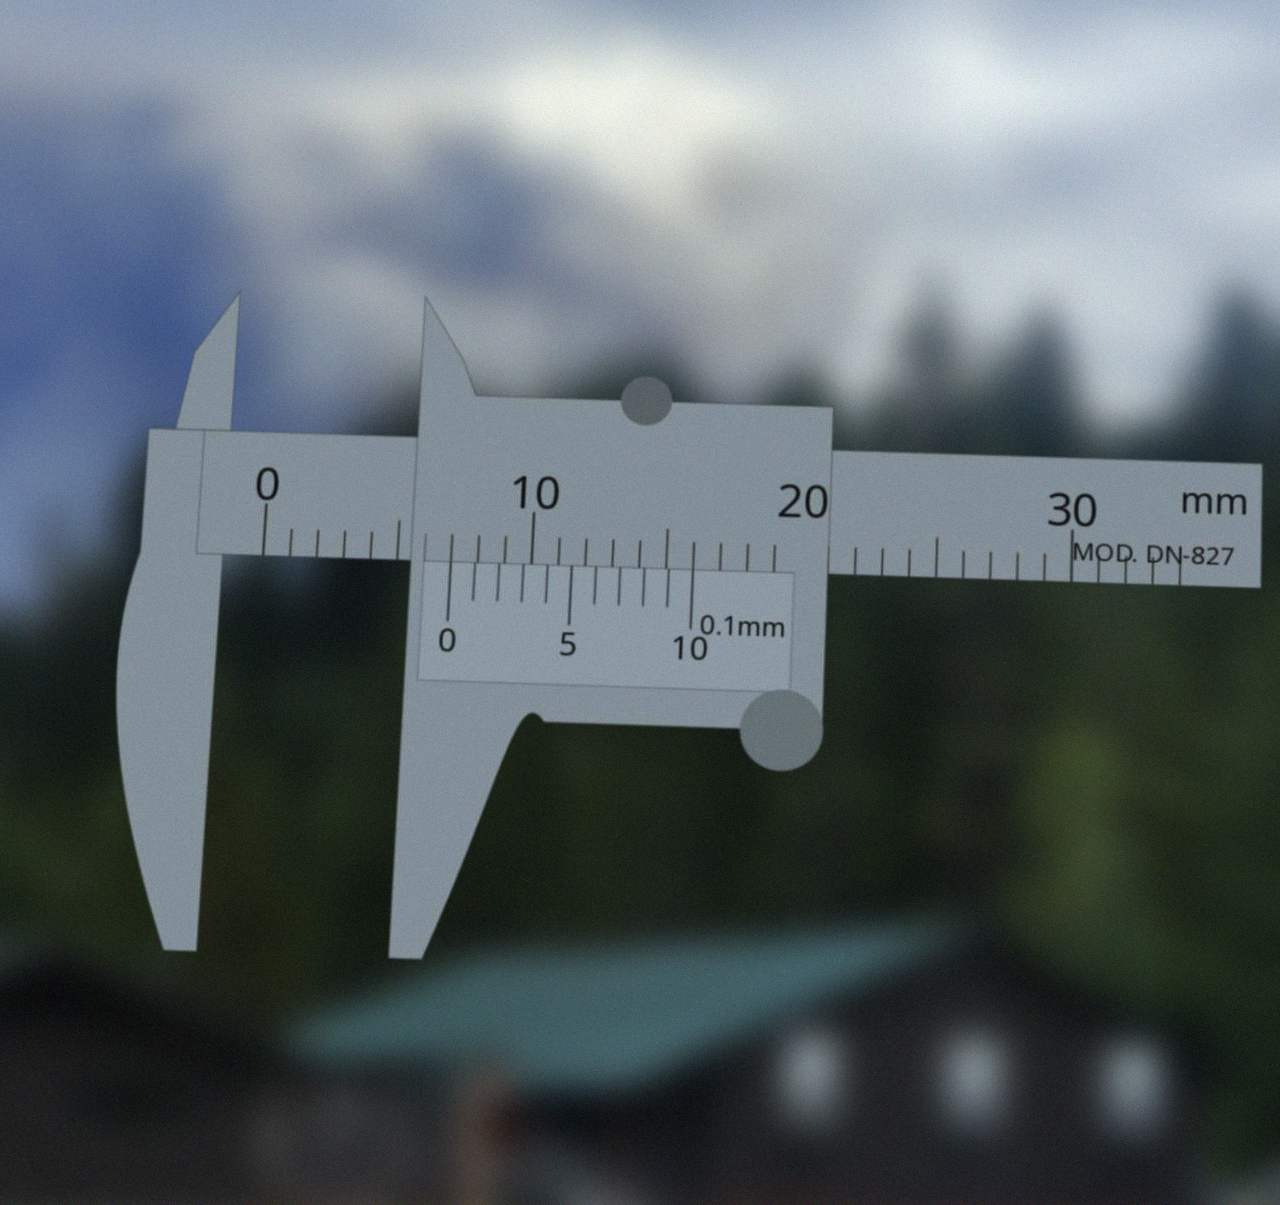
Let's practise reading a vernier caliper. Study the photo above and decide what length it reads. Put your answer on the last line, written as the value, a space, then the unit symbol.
7.0 mm
